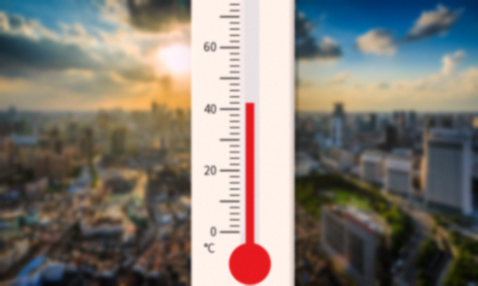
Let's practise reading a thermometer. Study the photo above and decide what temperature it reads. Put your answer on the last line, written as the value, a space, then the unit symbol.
42 °C
